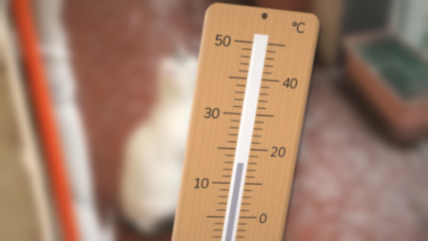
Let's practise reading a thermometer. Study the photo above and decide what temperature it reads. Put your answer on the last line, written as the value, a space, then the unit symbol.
16 °C
